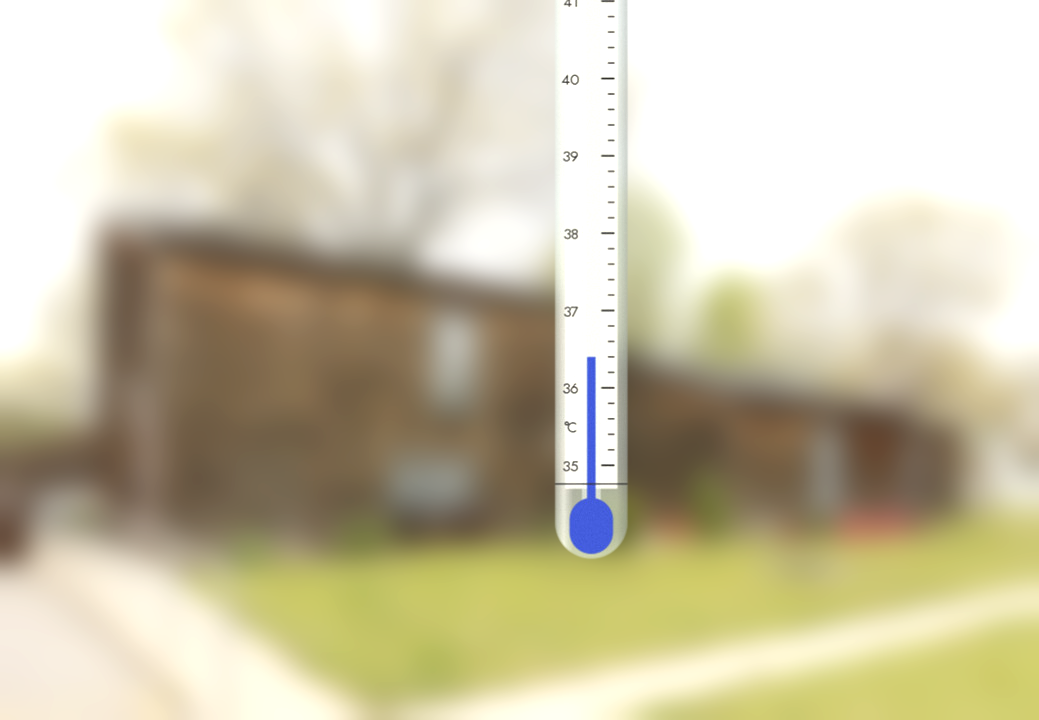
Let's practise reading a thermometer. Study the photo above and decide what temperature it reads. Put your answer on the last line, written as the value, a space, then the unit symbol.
36.4 °C
